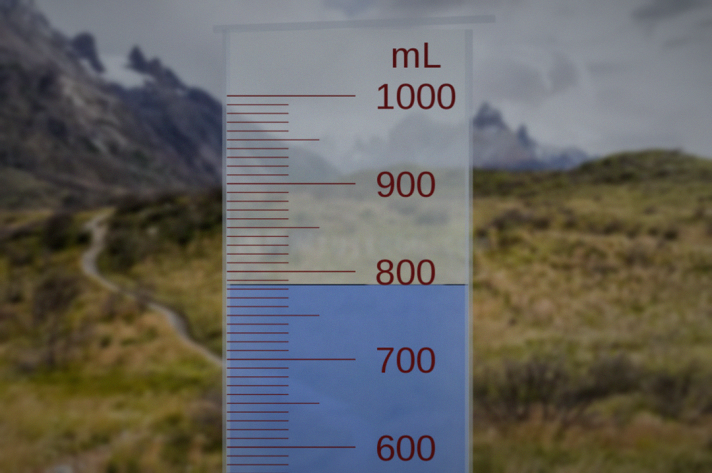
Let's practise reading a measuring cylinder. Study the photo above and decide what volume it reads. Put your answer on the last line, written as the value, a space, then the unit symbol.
785 mL
